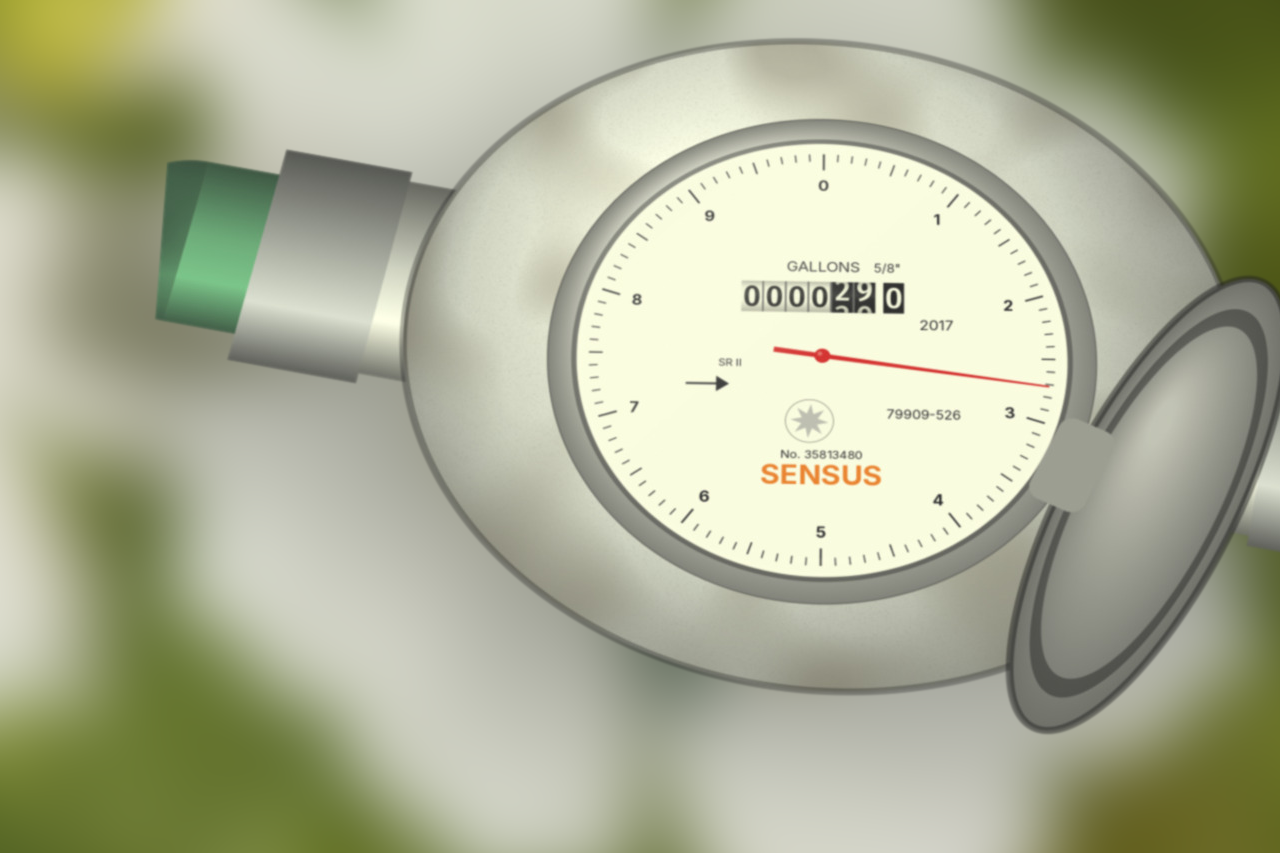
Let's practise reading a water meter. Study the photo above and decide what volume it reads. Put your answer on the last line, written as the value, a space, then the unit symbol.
292.7 gal
